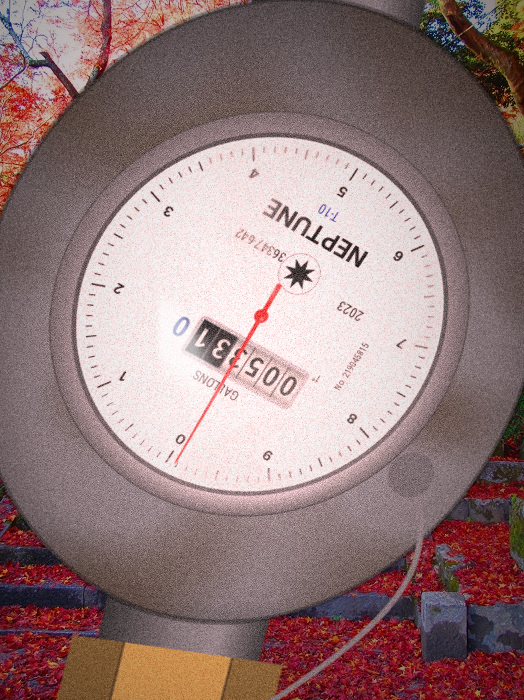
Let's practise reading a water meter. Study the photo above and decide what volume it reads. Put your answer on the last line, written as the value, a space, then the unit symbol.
53309.9 gal
